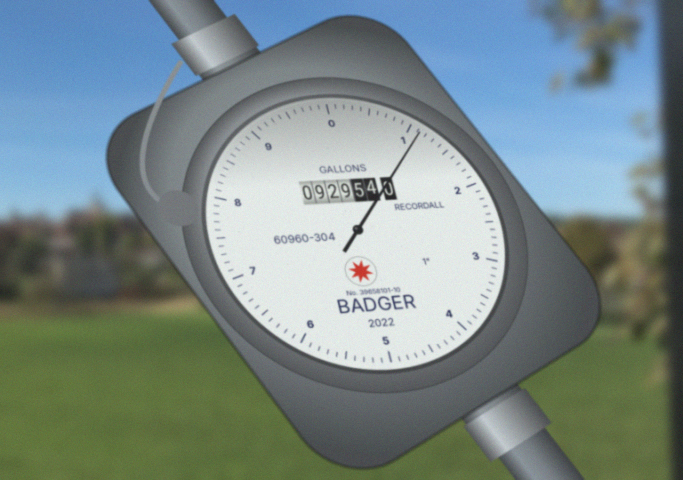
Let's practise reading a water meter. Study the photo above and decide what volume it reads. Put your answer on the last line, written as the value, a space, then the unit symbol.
929541.1 gal
